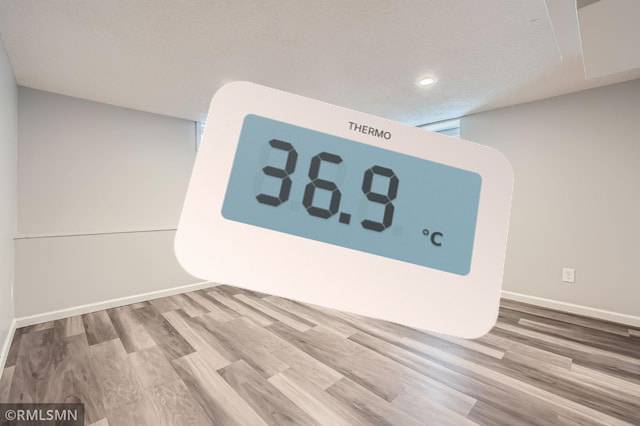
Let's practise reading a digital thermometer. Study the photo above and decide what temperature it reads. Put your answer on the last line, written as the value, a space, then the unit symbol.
36.9 °C
